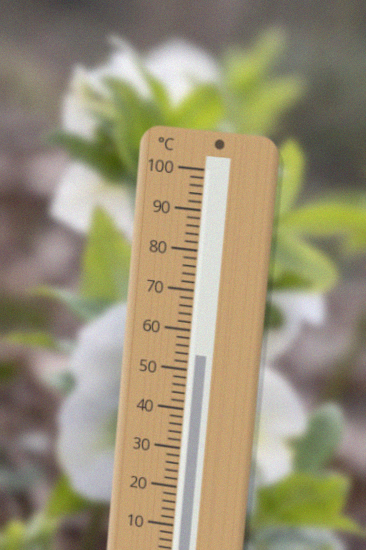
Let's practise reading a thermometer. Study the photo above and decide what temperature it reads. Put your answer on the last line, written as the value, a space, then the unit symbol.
54 °C
